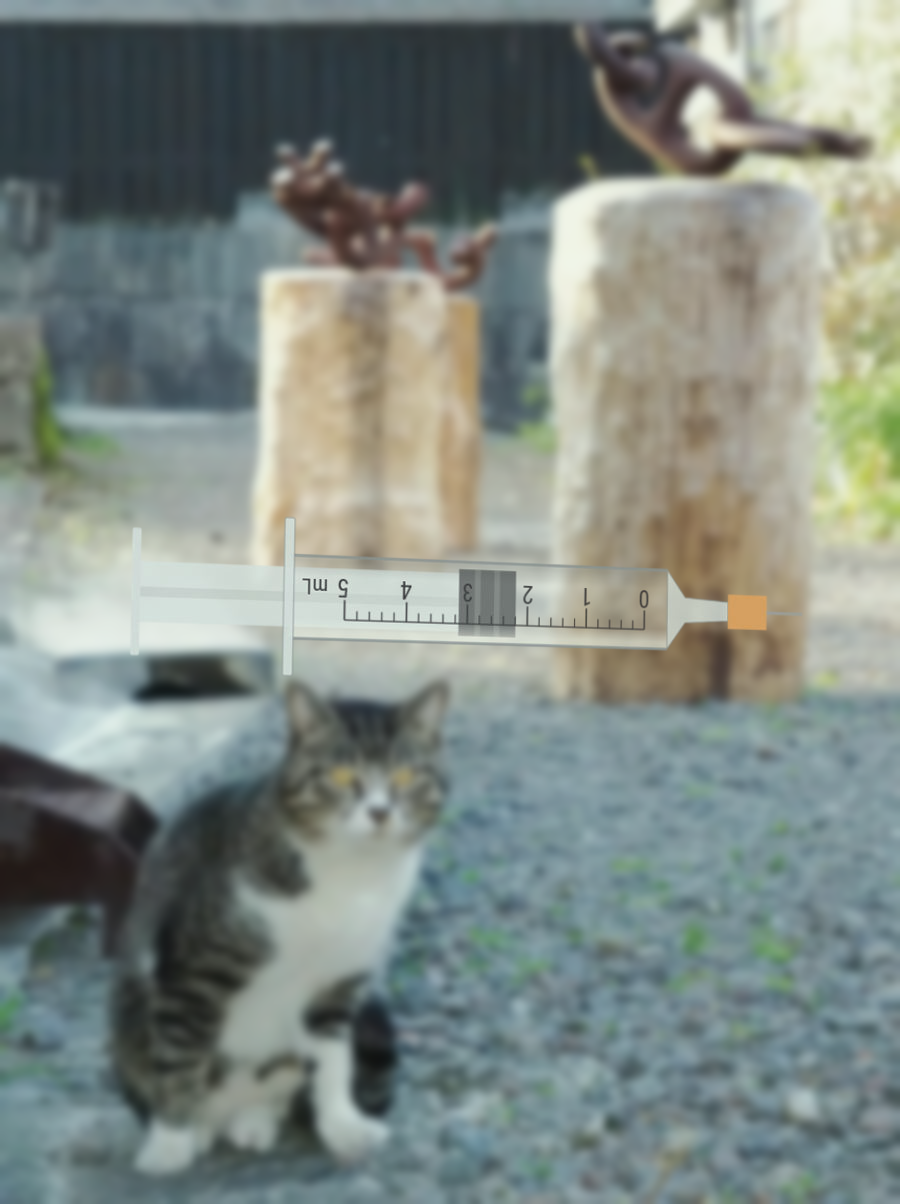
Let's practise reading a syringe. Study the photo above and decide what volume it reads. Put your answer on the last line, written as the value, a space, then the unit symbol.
2.2 mL
